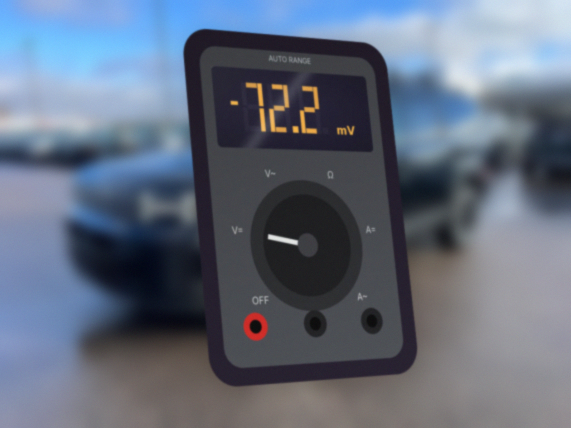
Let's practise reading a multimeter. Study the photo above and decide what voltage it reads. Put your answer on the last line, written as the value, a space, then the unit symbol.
-72.2 mV
